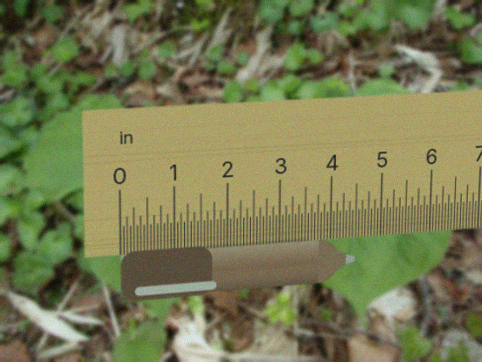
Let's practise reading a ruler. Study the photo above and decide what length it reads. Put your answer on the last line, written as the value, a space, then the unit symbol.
4.5 in
